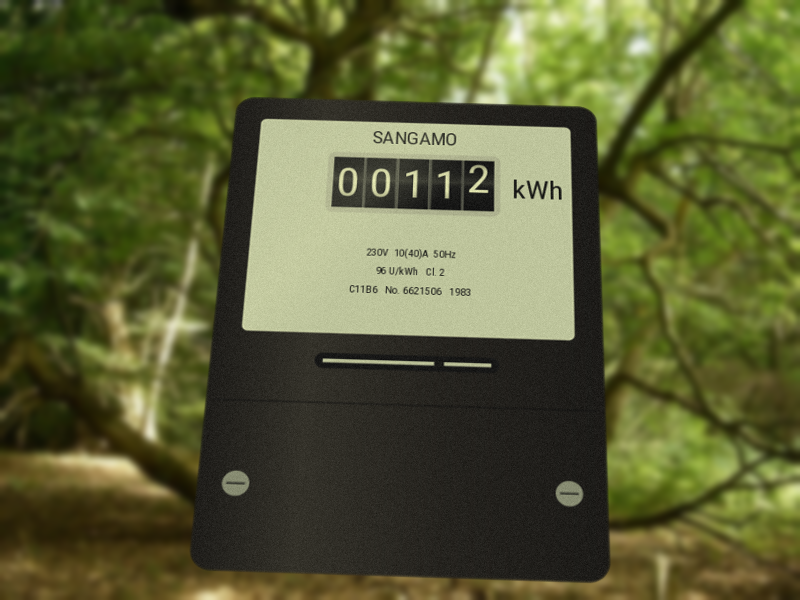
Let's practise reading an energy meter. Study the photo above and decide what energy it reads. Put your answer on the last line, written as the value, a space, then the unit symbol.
112 kWh
